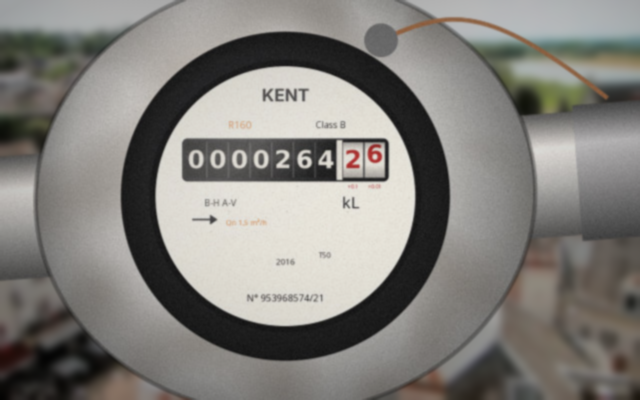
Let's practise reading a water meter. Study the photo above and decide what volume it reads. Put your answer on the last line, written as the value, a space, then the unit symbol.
264.26 kL
